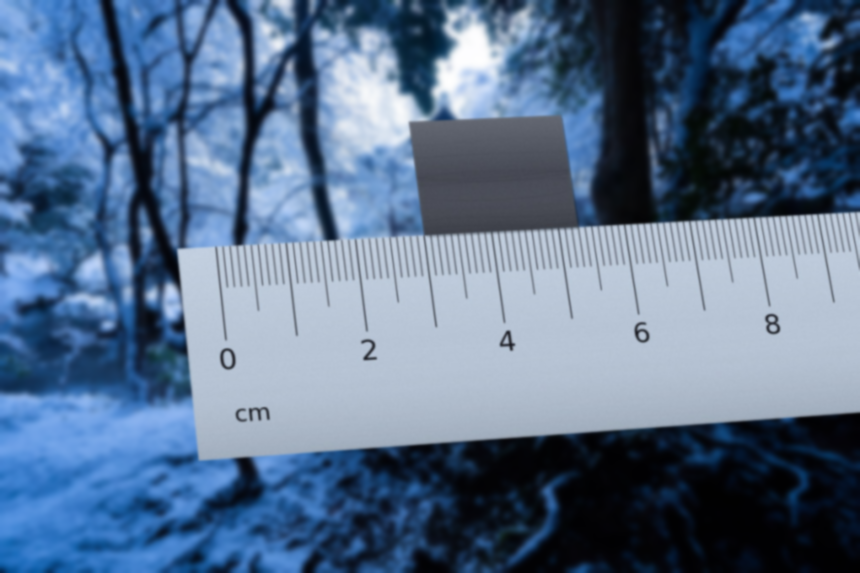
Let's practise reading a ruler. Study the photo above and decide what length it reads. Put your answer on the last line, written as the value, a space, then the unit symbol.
2.3 cm
